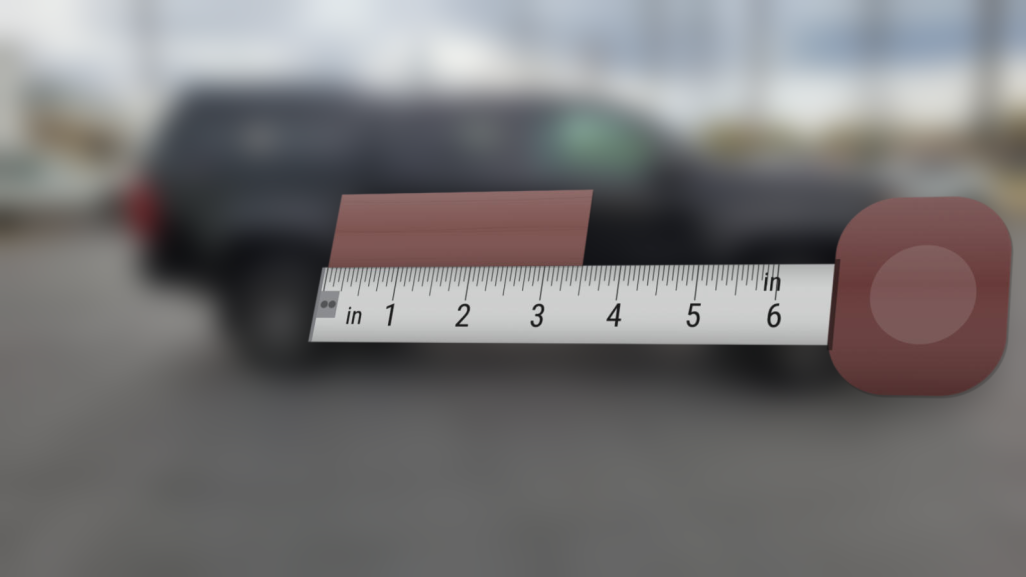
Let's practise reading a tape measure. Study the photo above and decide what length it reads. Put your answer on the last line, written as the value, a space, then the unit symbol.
3.5 in
